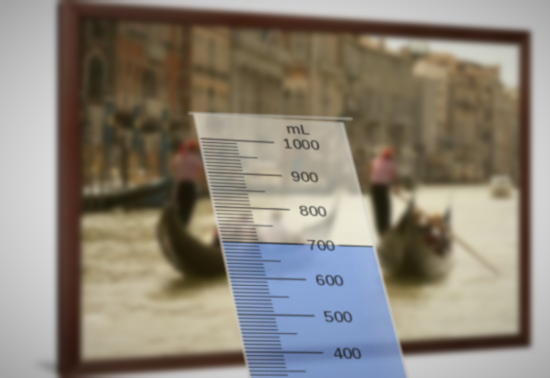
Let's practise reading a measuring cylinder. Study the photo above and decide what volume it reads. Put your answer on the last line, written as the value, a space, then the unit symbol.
700 mL
